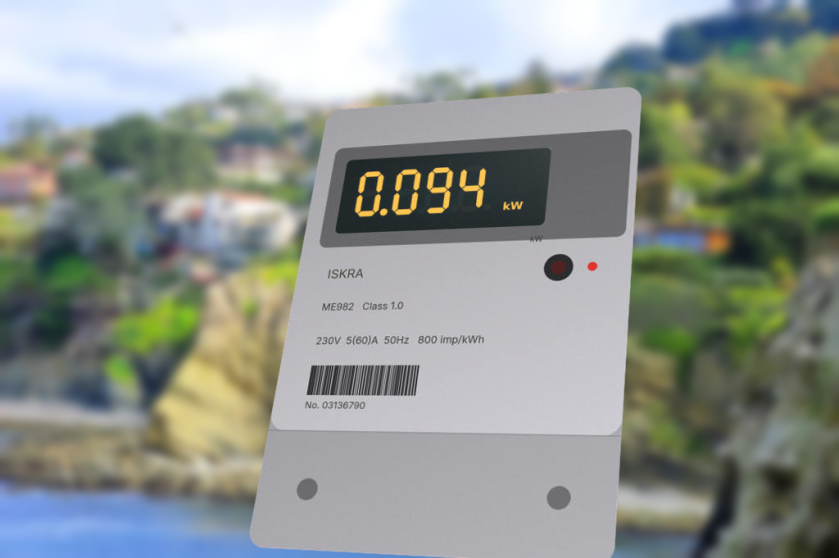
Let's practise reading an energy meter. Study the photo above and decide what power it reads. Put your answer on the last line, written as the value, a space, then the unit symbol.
0.094 kW
